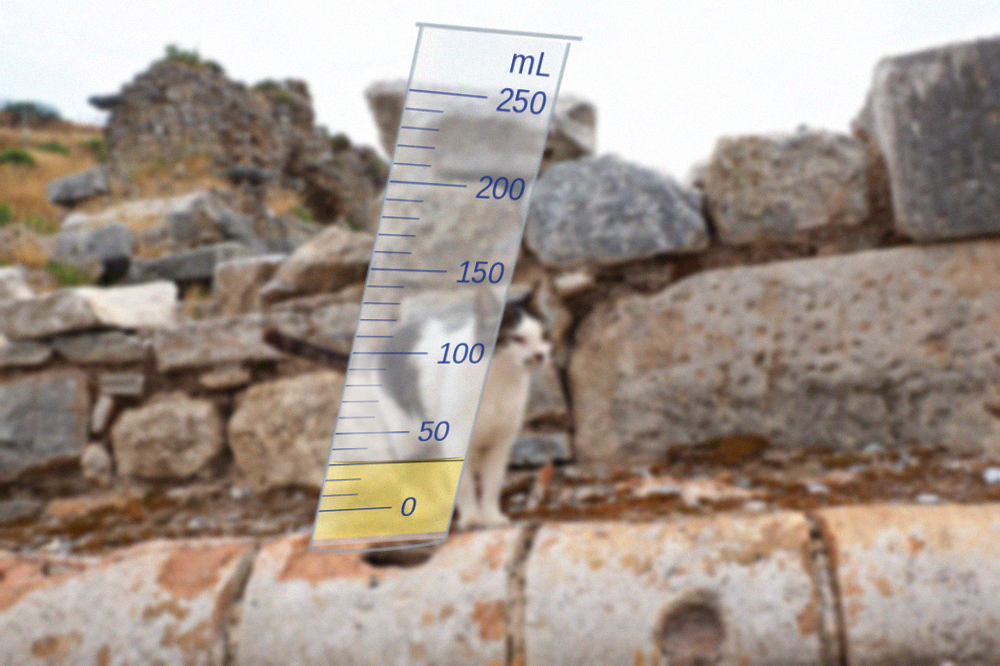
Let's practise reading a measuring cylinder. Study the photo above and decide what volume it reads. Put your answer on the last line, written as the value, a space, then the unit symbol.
30 mL
